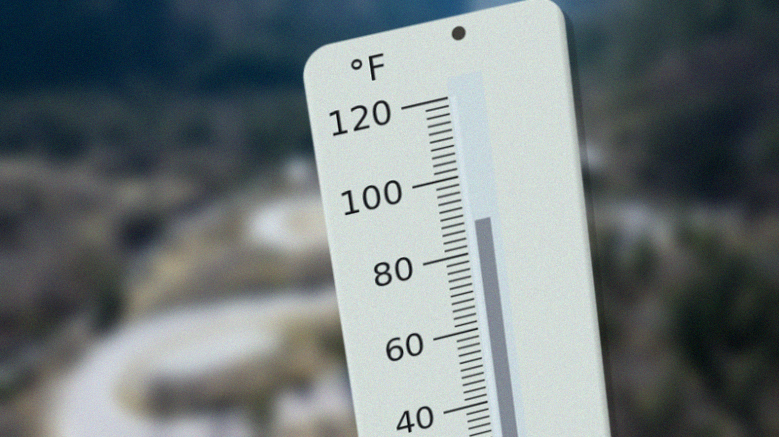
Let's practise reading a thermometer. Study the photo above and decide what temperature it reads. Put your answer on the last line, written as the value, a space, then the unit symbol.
88 °F
